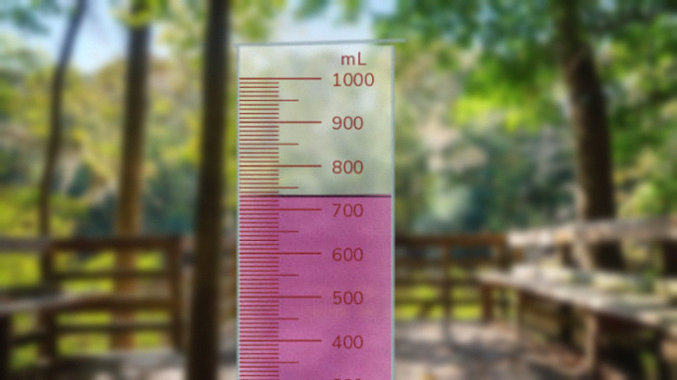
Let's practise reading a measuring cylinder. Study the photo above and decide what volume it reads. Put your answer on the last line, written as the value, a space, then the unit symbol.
730 mL
